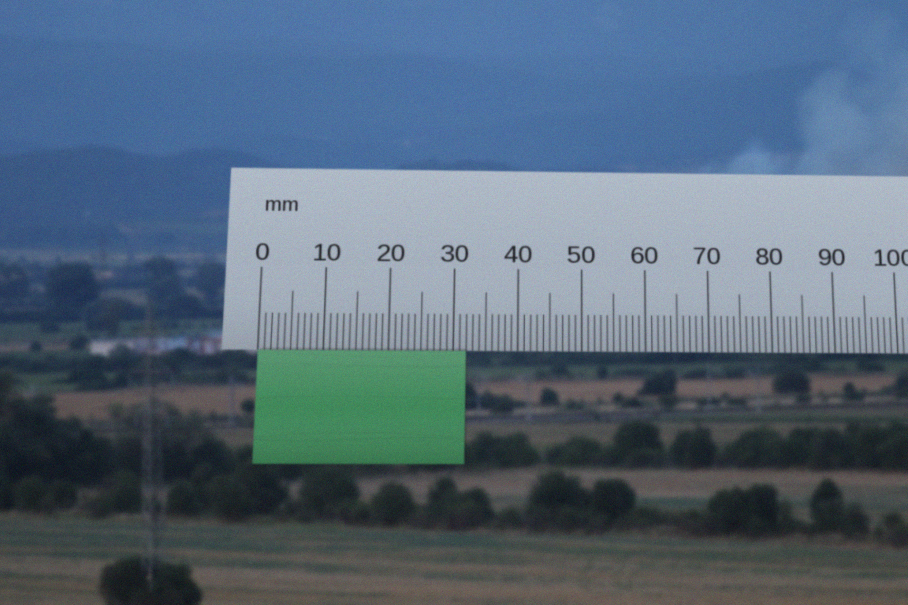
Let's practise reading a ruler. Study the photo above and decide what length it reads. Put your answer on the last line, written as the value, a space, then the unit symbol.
32 mm
